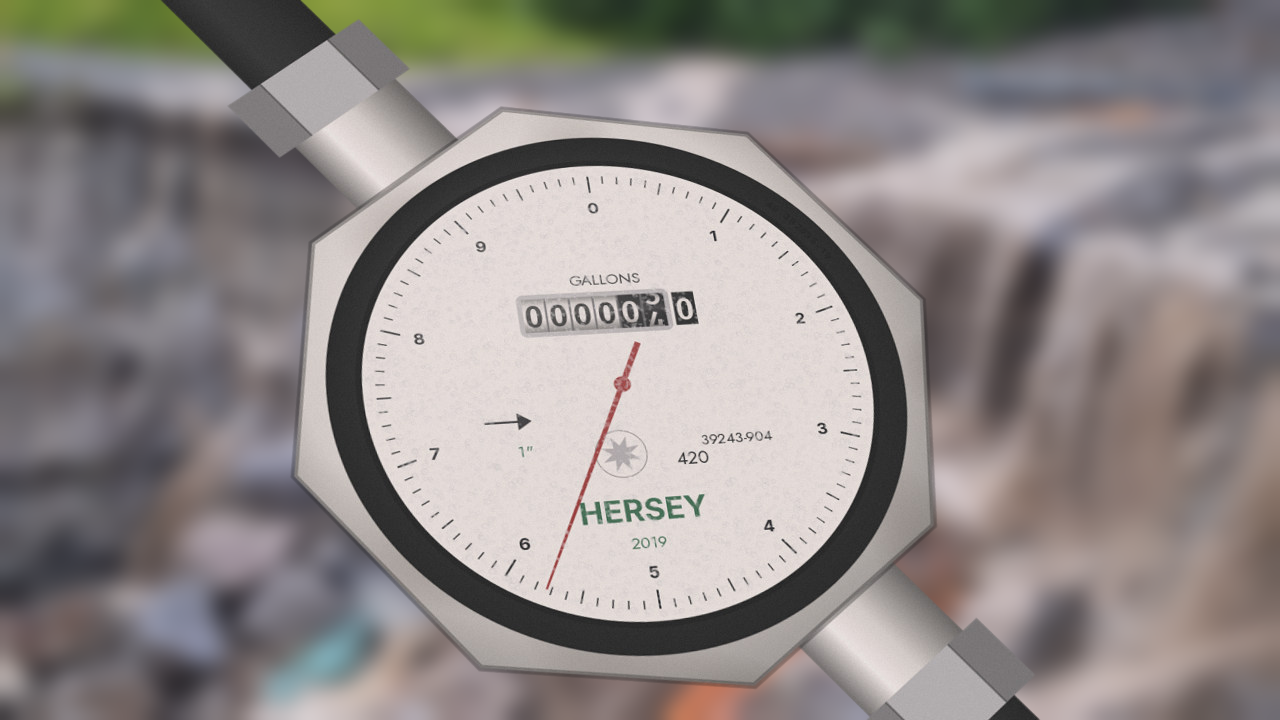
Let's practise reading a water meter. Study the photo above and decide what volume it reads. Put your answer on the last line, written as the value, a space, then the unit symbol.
35.7 gal
